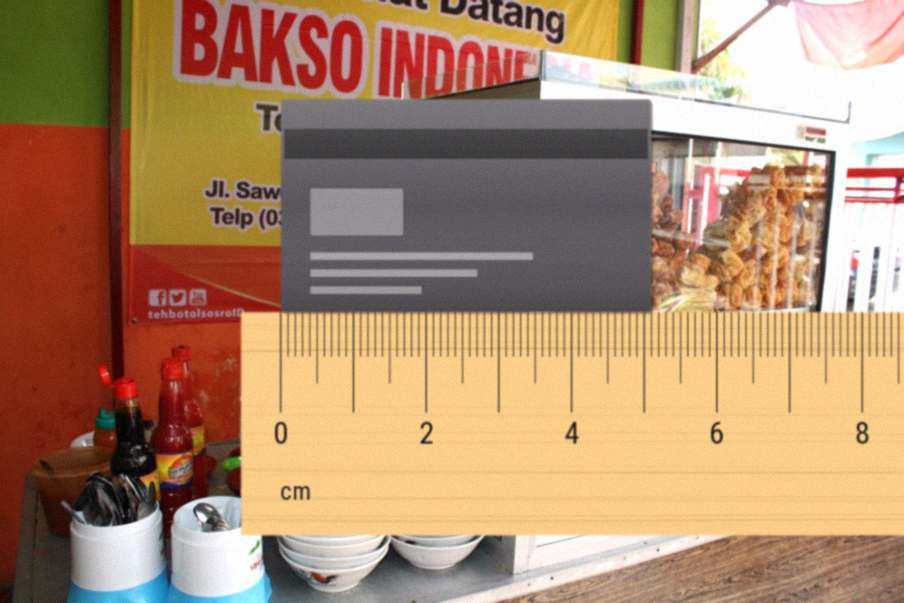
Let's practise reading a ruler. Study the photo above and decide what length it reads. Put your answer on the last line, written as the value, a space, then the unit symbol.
5.1 cm
